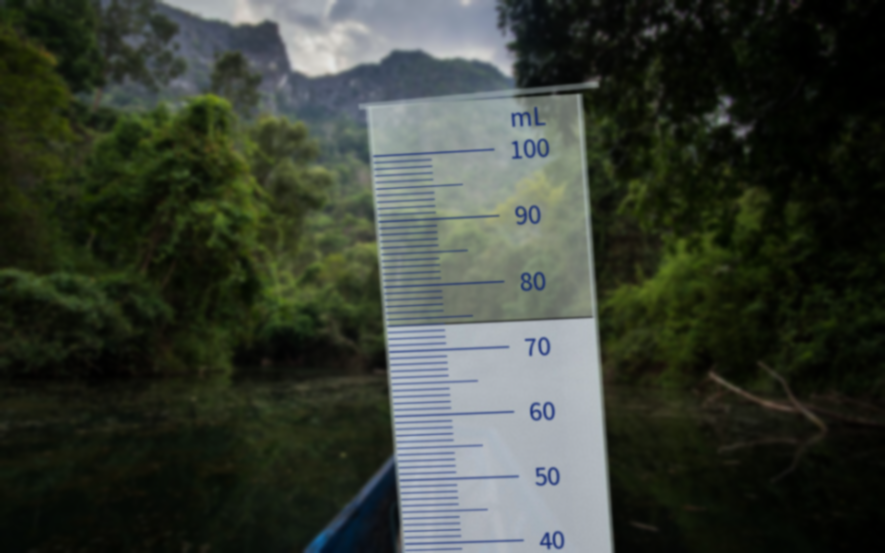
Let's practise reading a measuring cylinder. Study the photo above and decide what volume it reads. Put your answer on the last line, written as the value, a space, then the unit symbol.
74 mL
